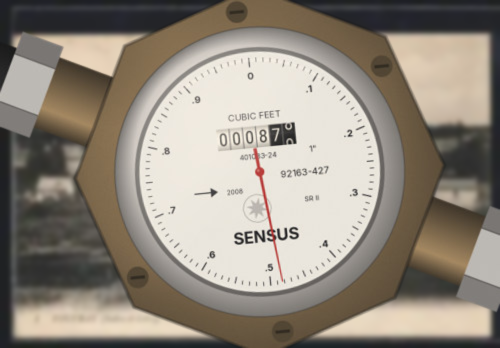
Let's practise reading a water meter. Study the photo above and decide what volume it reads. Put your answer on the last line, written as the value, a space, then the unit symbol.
878.48 ft³
